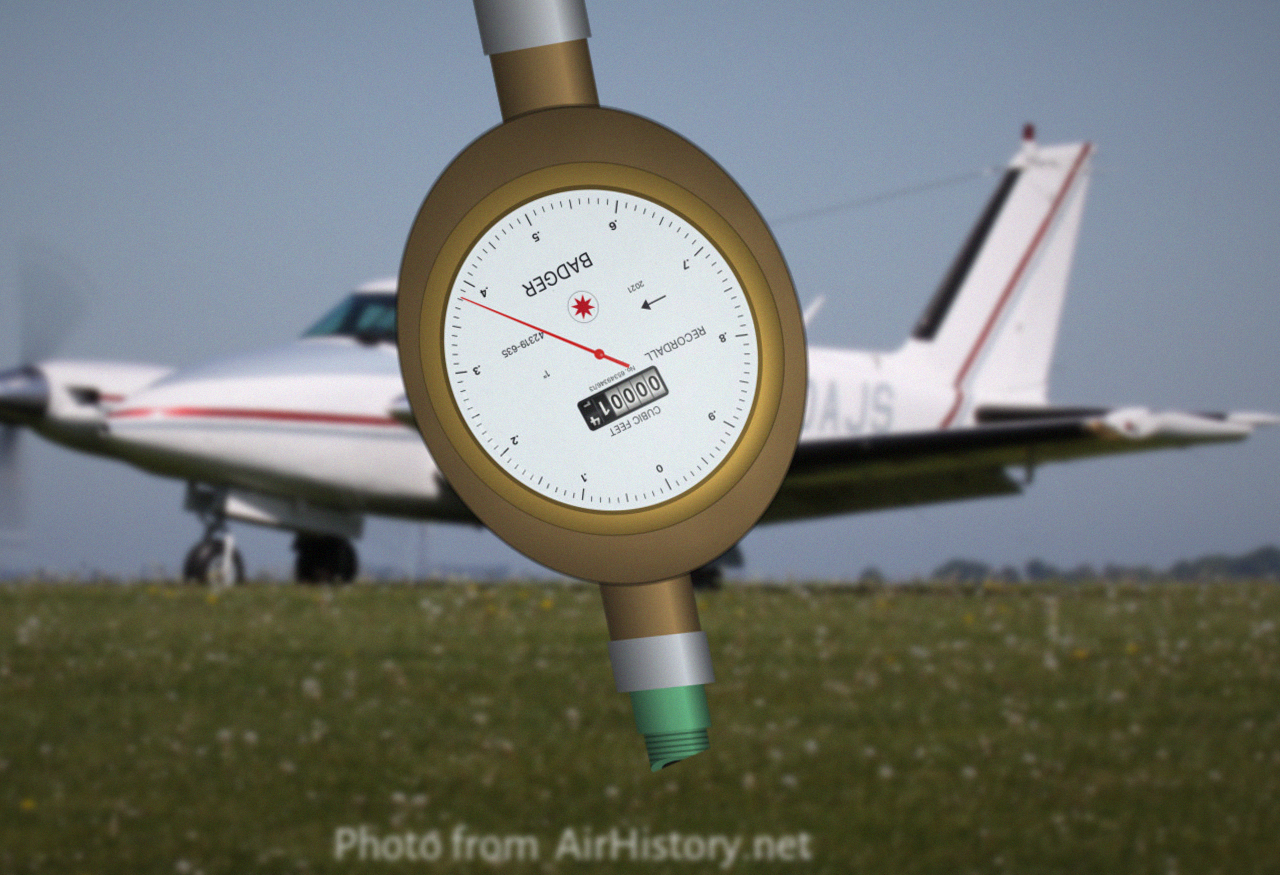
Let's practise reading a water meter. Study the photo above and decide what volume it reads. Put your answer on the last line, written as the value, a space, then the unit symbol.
14.38 ft³
